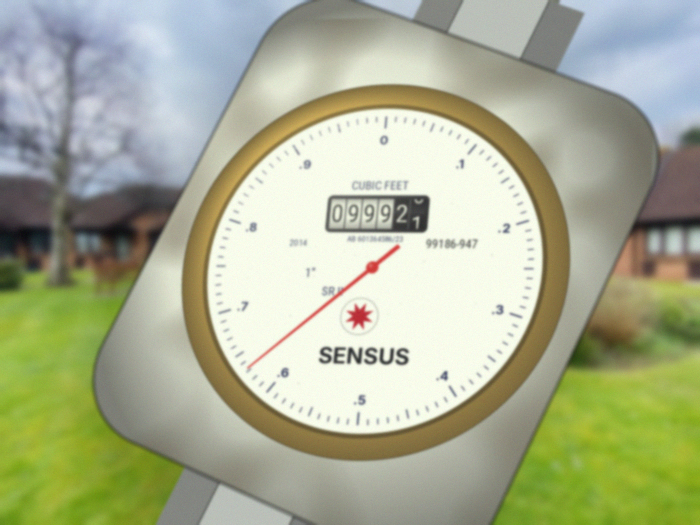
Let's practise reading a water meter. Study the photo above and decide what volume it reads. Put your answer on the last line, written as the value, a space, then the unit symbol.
99920.63 ft³
